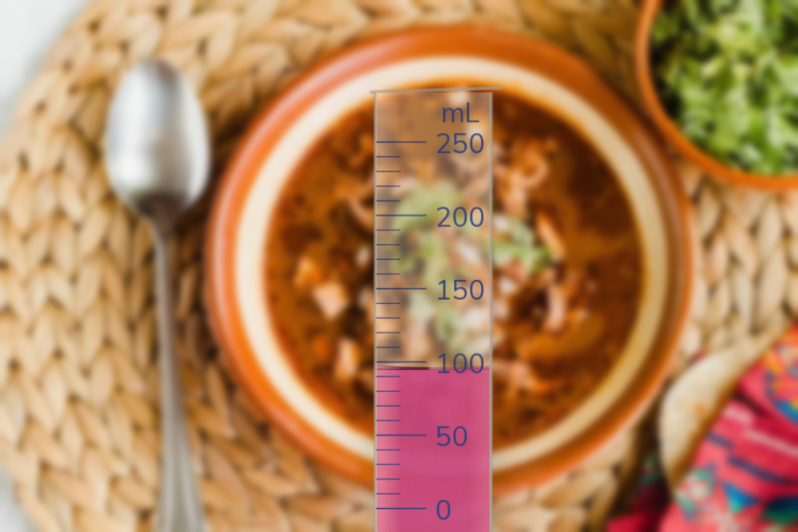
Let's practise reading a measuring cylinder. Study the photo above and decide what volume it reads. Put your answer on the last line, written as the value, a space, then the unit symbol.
95 mL
